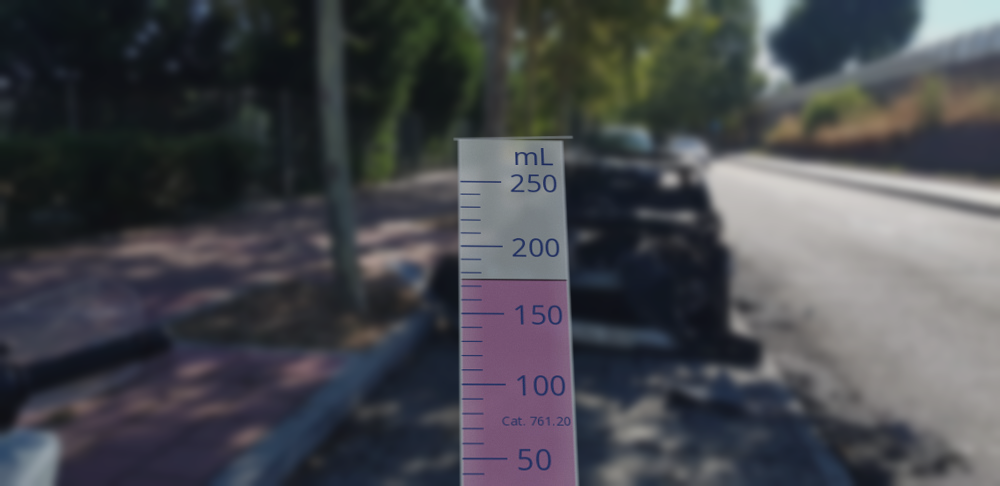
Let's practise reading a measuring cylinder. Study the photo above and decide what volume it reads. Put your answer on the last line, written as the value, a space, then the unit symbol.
175 mL
